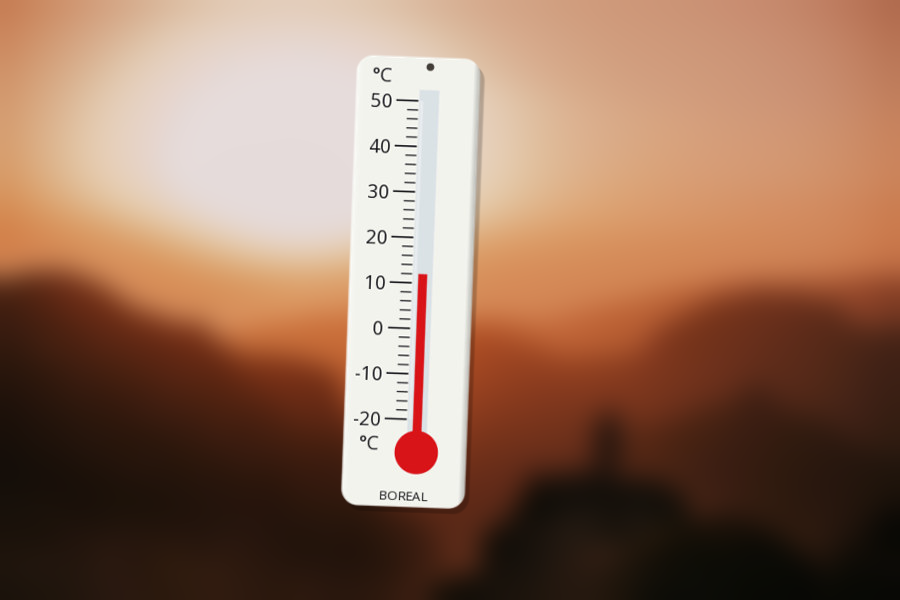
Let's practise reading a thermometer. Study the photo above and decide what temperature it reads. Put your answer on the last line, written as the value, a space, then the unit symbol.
12 °C
